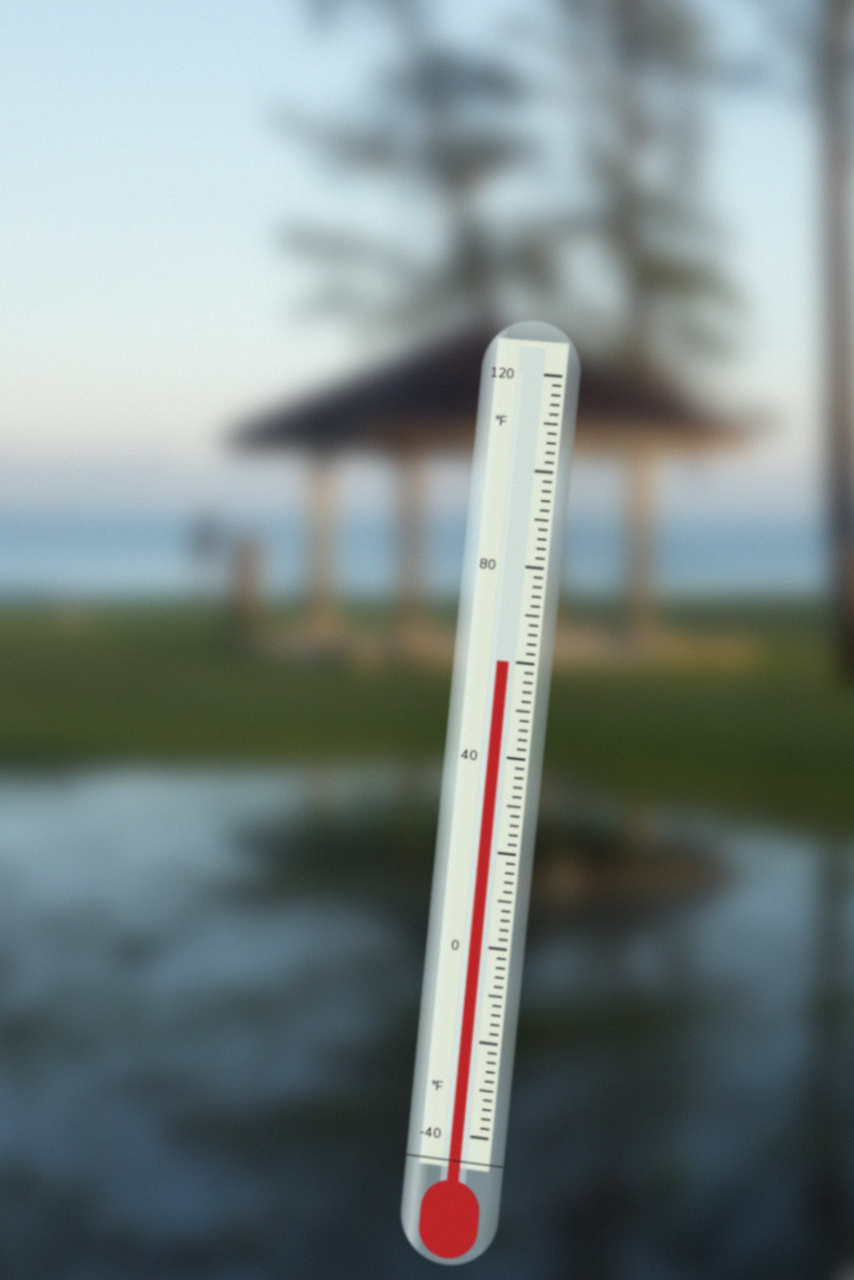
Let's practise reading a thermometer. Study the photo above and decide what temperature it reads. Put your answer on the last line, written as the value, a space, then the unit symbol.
60 °F
